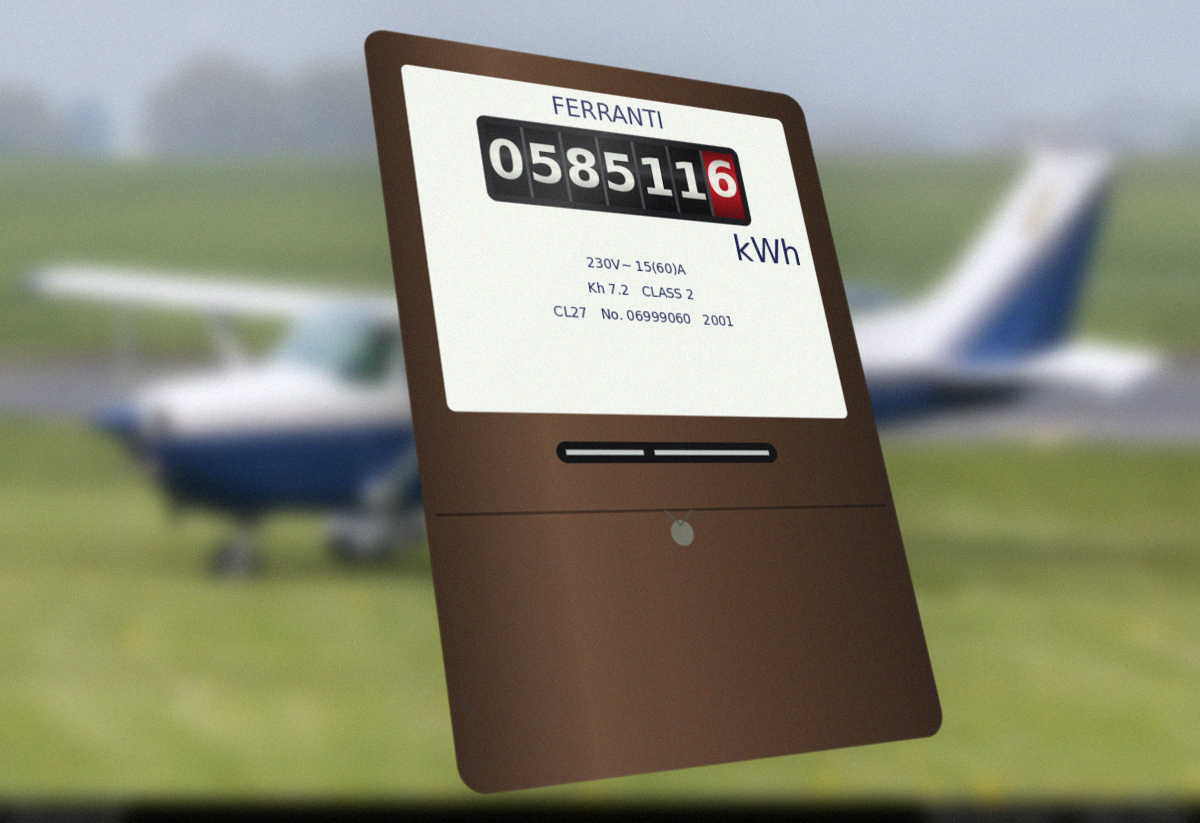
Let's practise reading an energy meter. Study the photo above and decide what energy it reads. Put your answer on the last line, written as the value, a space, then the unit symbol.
58511.6 kWh
